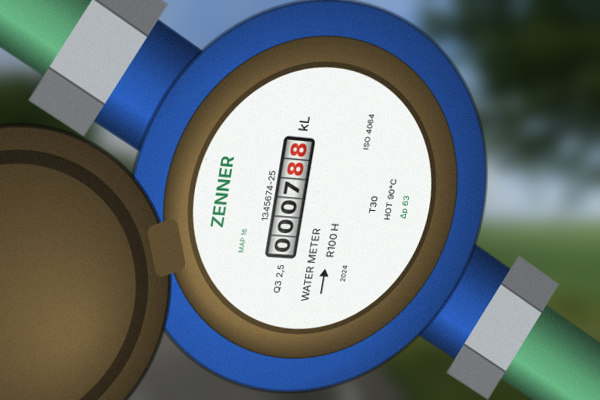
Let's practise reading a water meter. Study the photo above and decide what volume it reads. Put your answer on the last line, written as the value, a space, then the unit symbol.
7.88 kL
